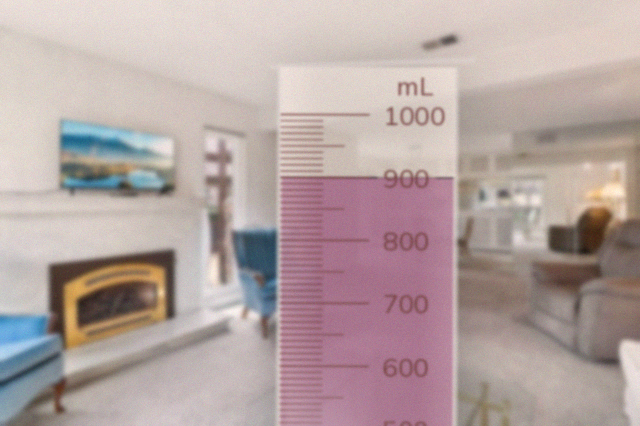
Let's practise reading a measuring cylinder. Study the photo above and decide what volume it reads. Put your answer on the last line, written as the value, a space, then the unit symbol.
900 mL
